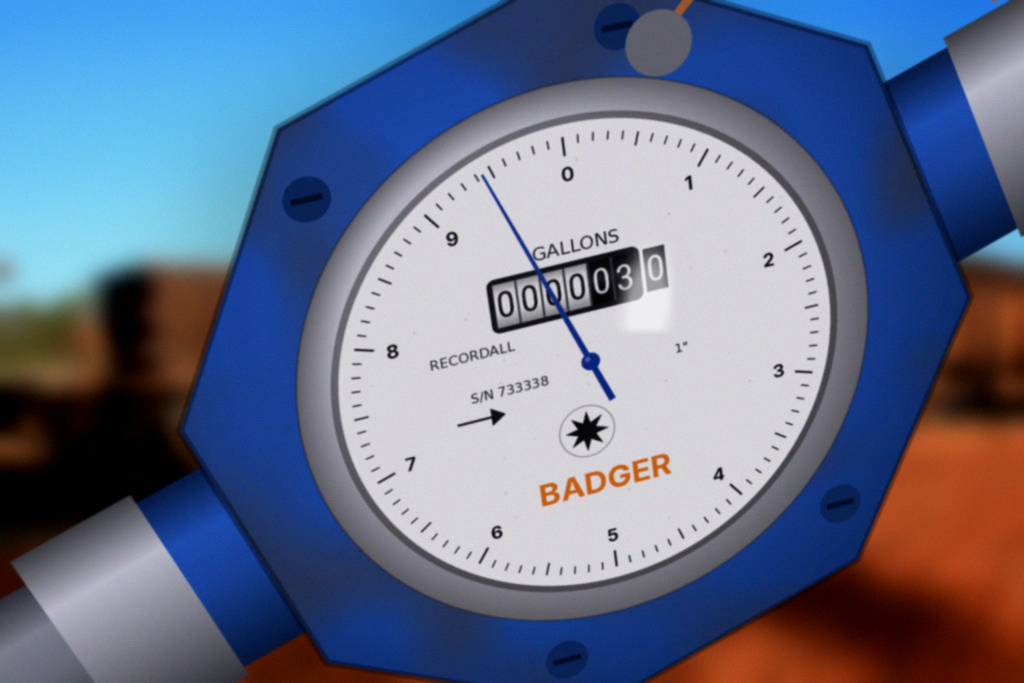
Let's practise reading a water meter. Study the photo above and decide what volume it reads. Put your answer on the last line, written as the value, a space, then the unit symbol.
29.4 gal
